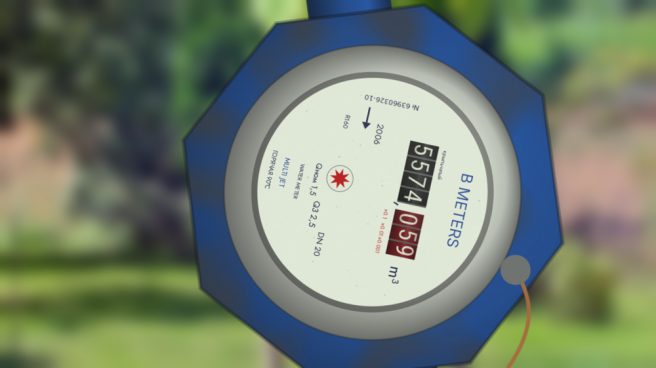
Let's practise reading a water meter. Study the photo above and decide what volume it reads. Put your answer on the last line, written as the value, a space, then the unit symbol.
5574.059 m³
